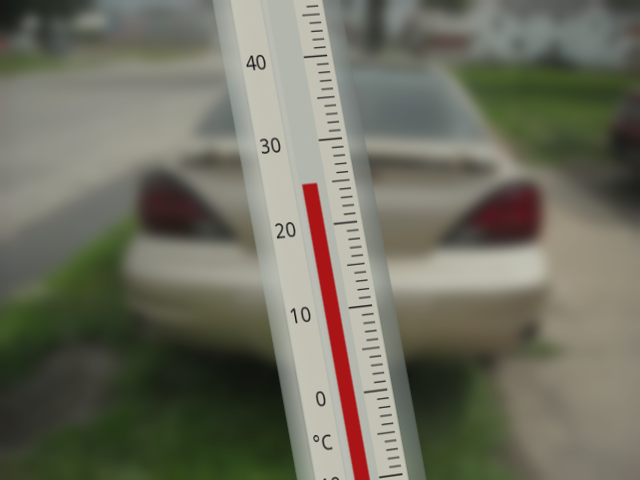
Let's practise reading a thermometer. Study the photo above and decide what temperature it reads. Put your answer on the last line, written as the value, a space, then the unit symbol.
25 °C
